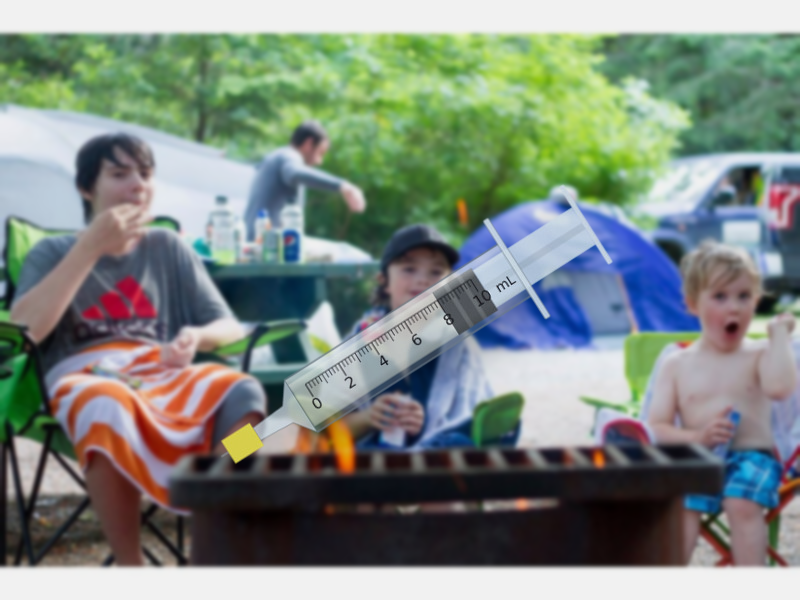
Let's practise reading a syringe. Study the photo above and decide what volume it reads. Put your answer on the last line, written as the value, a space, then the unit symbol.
8 mL
